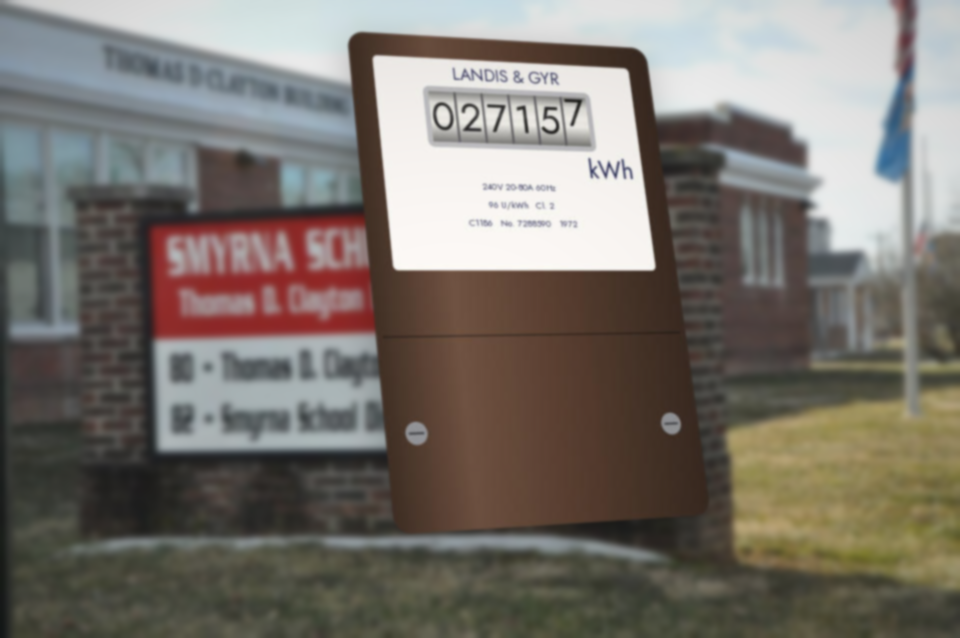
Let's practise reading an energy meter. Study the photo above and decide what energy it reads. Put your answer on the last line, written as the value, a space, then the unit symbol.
27157 kWh
